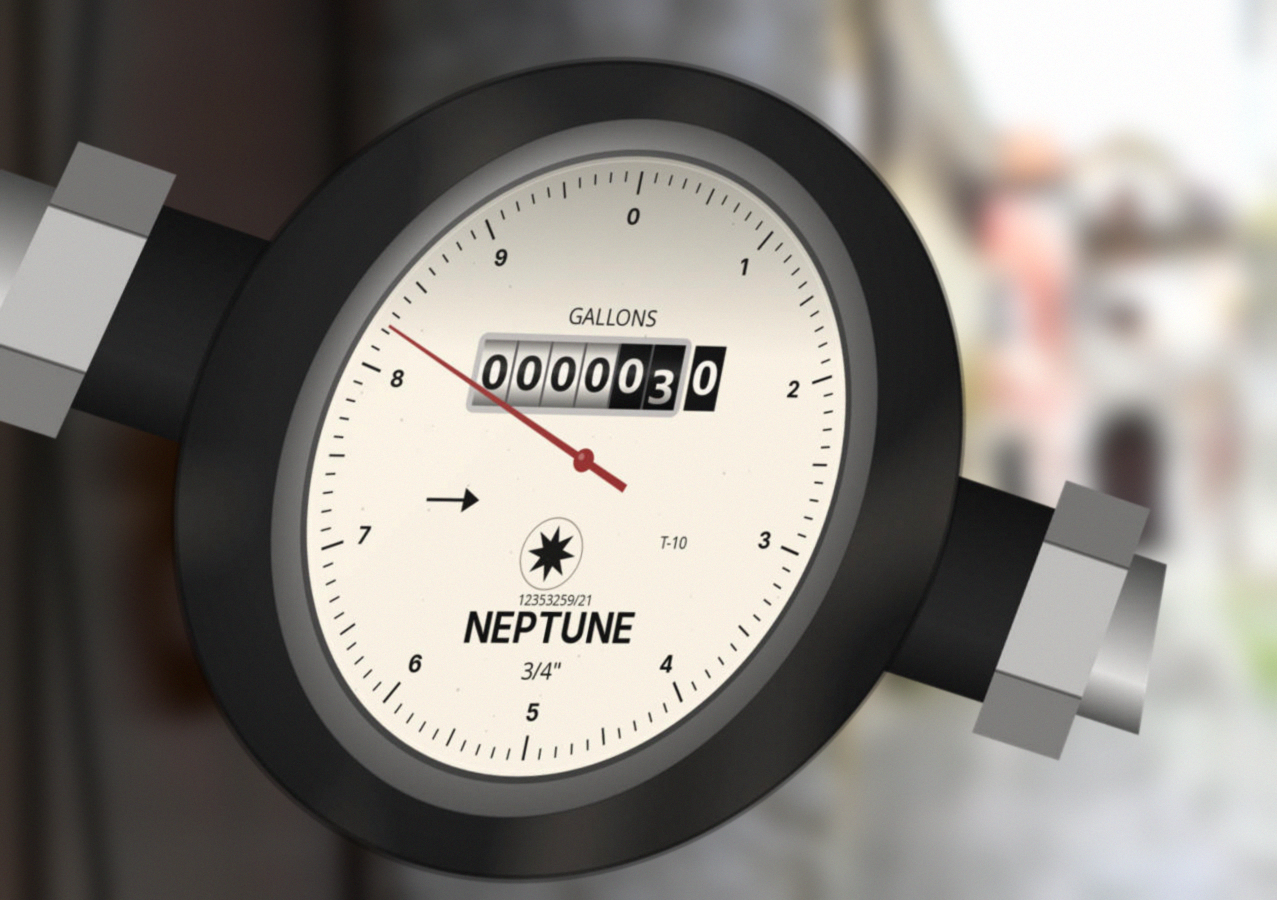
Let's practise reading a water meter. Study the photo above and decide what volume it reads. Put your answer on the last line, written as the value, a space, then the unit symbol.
28.2 gal
